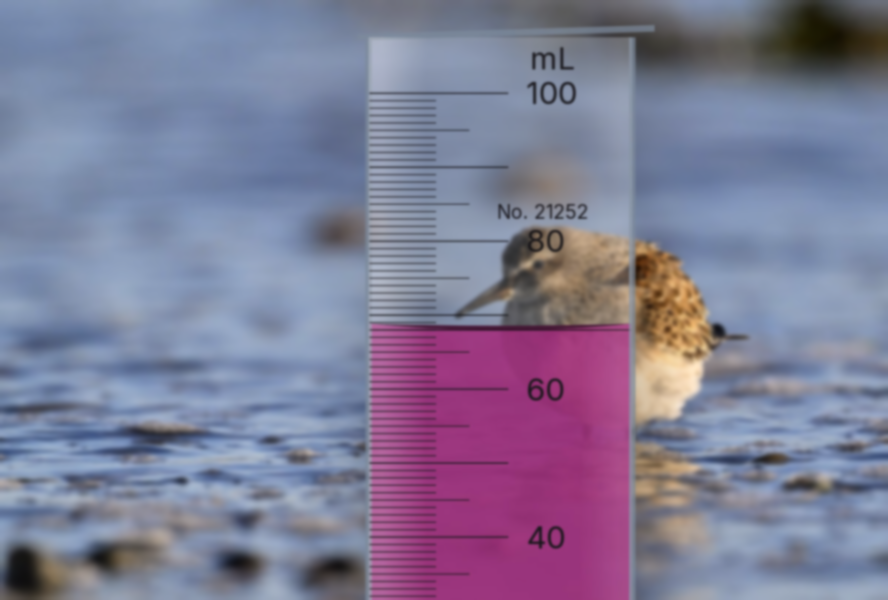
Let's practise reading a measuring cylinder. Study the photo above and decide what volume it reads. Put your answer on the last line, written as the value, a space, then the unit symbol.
68 mL
